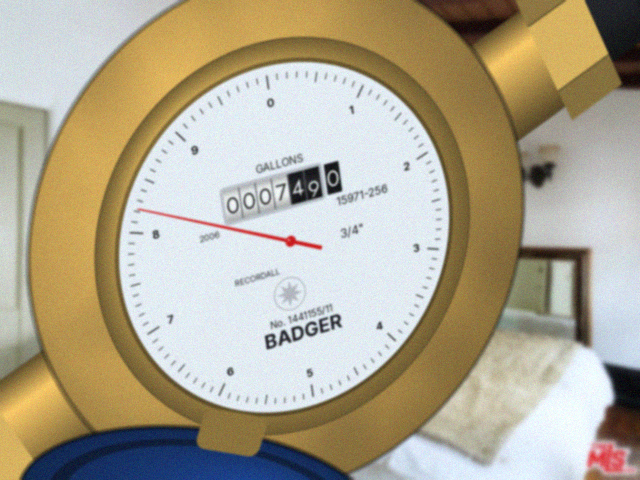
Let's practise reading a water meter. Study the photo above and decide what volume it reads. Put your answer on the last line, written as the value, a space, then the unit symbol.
7488.2 gal
